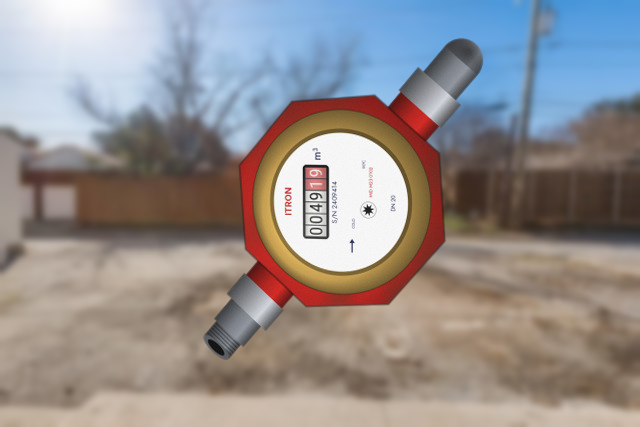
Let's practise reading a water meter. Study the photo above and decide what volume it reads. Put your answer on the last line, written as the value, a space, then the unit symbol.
49.19 m³
